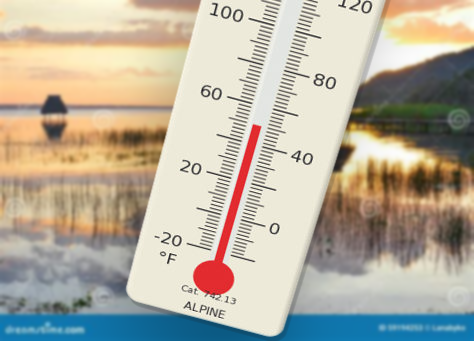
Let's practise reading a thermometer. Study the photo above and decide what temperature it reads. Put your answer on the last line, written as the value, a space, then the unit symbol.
50 °F
